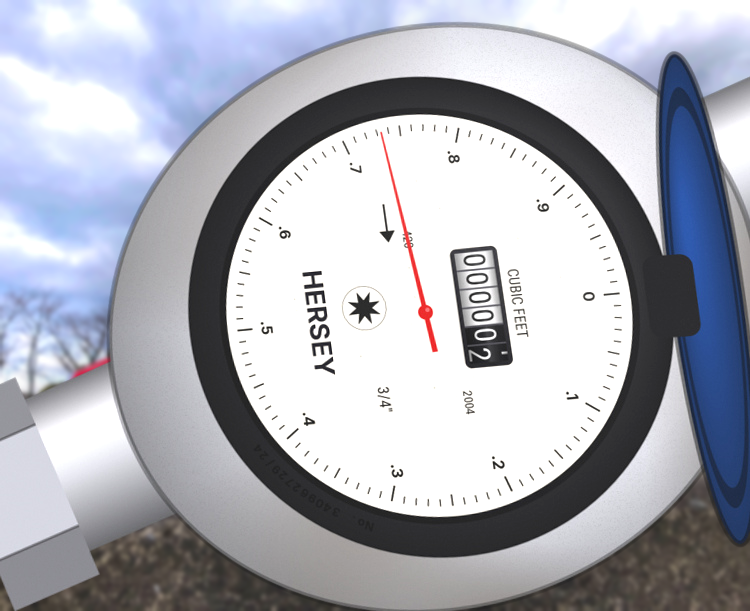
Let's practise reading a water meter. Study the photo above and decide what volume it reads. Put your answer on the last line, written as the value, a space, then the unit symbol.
1.73 ft³
